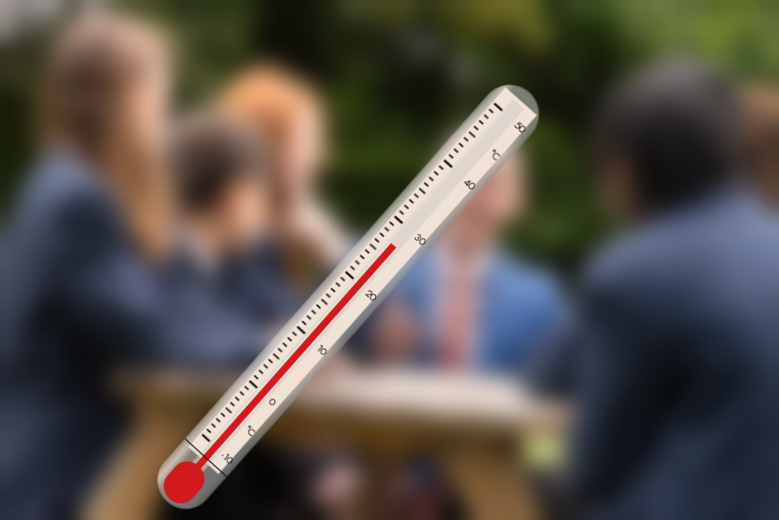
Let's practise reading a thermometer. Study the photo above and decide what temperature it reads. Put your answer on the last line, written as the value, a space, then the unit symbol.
27 °C
